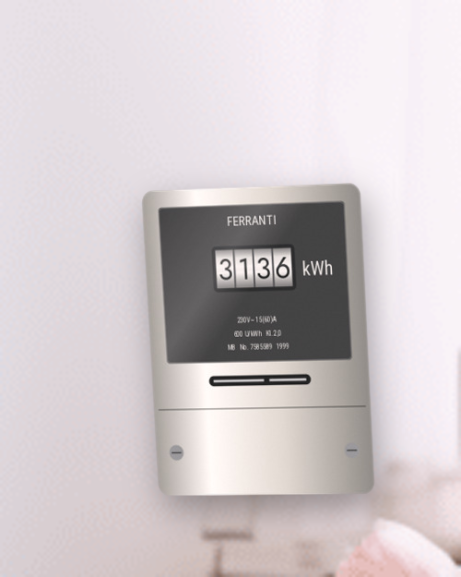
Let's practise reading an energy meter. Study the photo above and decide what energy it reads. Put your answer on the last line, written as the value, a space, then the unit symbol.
3136 kWh
